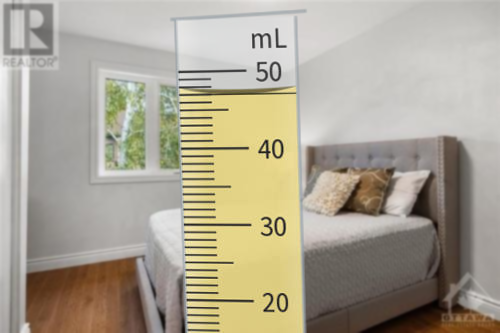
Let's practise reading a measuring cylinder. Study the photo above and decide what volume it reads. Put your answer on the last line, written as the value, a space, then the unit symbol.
47 mL
